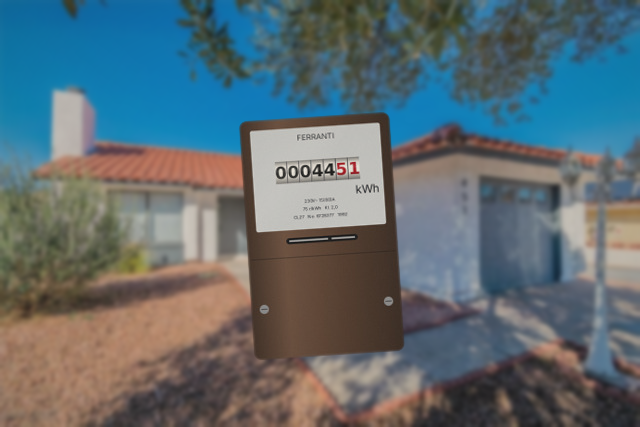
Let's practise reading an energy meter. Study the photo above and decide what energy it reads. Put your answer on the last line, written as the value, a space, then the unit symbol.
44.51 kWh
